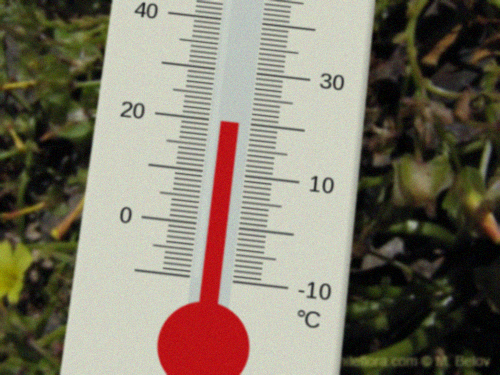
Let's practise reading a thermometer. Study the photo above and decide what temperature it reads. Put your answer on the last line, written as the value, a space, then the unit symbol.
20 °C
